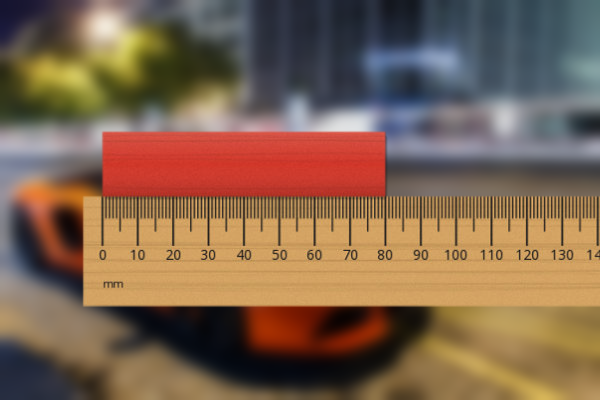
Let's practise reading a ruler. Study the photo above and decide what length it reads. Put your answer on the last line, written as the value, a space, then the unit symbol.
80 mm
